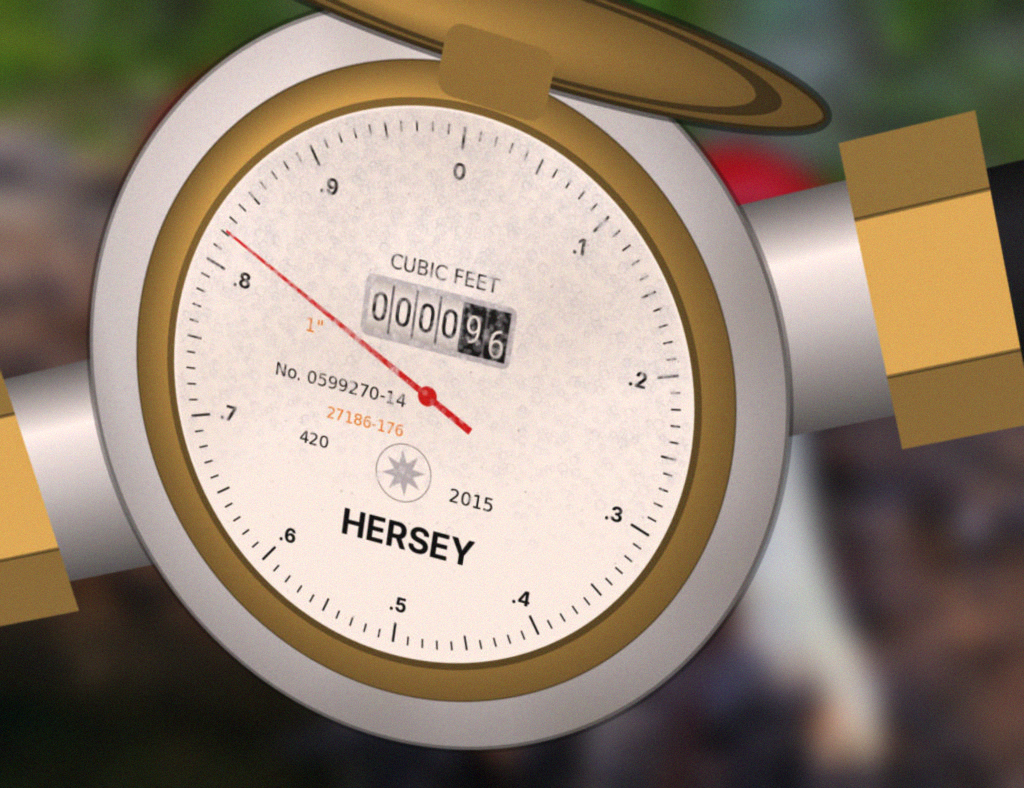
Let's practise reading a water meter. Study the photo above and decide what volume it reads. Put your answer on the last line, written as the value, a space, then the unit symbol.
95.82 ft³
